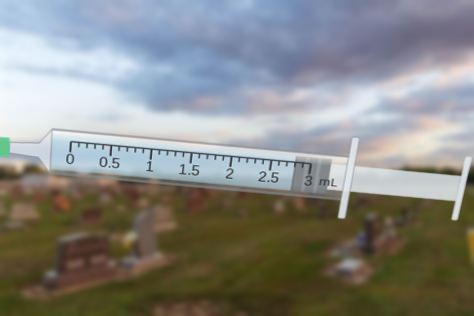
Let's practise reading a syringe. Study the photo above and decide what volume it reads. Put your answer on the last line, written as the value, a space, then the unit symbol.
2.8 mL
